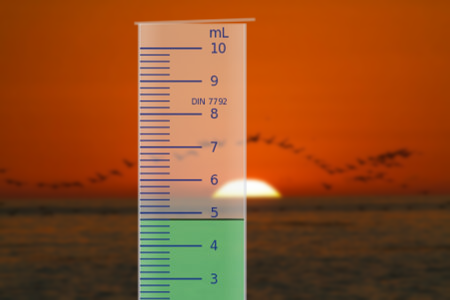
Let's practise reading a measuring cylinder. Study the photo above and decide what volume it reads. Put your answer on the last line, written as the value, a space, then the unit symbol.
4.8 mL
